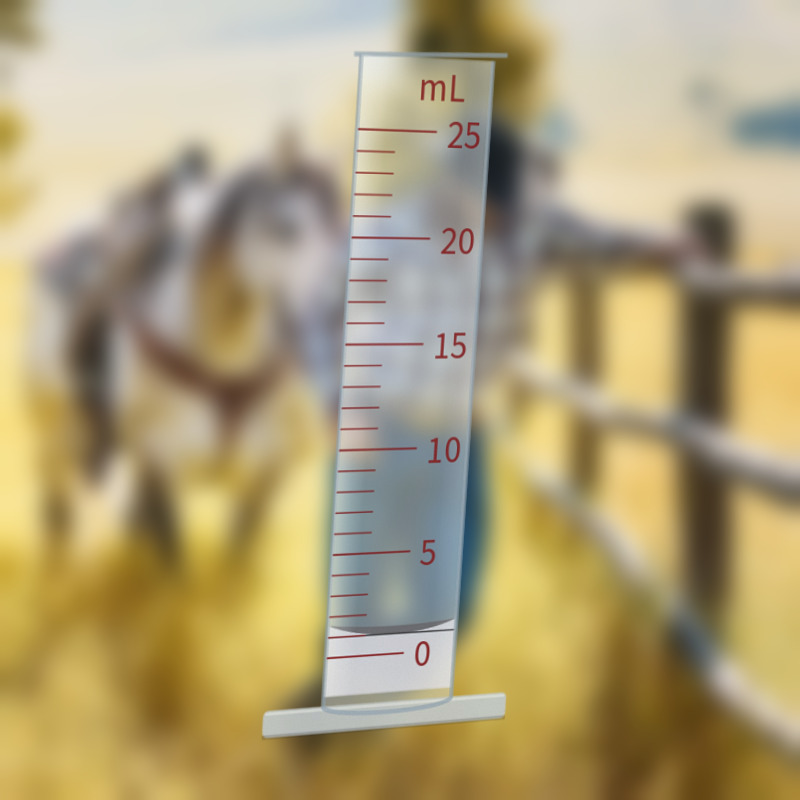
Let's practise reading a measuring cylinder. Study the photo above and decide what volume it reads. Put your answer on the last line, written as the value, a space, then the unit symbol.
1 mL
